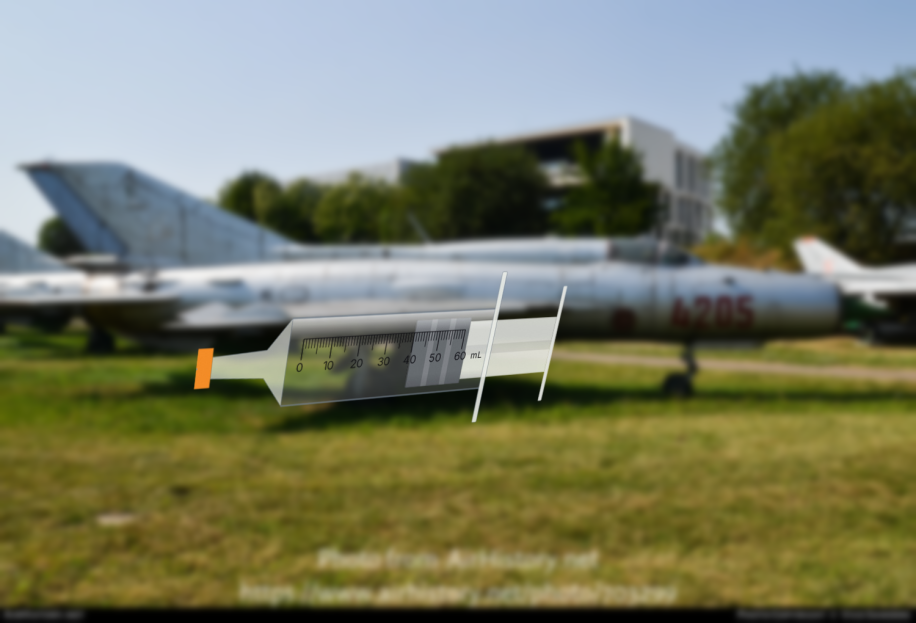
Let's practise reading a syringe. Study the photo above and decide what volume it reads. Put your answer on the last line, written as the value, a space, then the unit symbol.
40 mL
